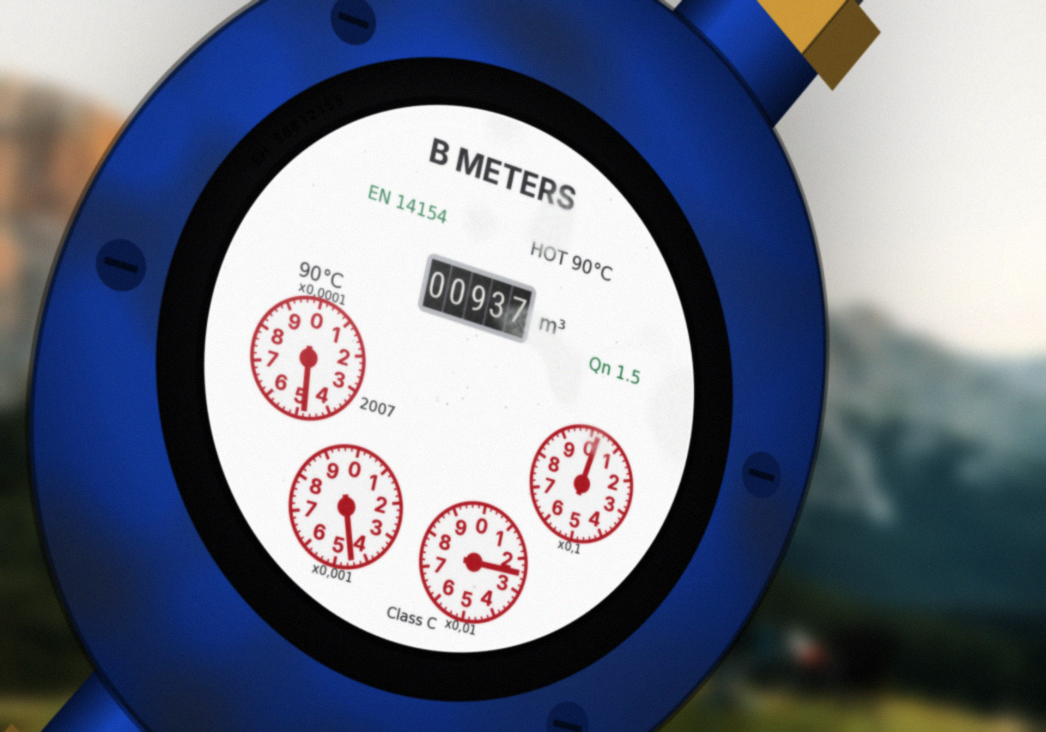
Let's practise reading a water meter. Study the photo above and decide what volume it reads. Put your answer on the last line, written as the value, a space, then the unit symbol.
937.0244 m³
